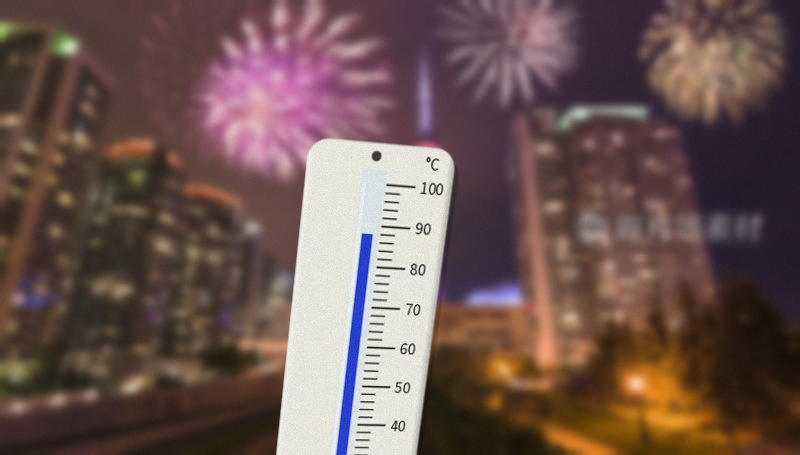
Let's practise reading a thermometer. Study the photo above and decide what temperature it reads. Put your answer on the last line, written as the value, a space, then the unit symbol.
88 °C
